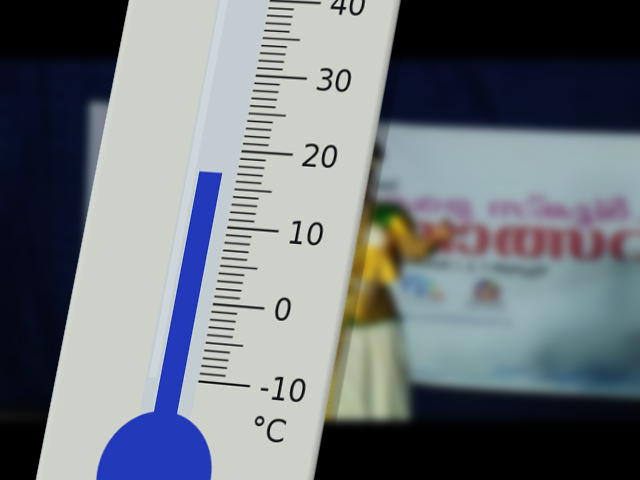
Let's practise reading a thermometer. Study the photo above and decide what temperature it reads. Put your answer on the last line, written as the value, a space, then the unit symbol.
17 °C
